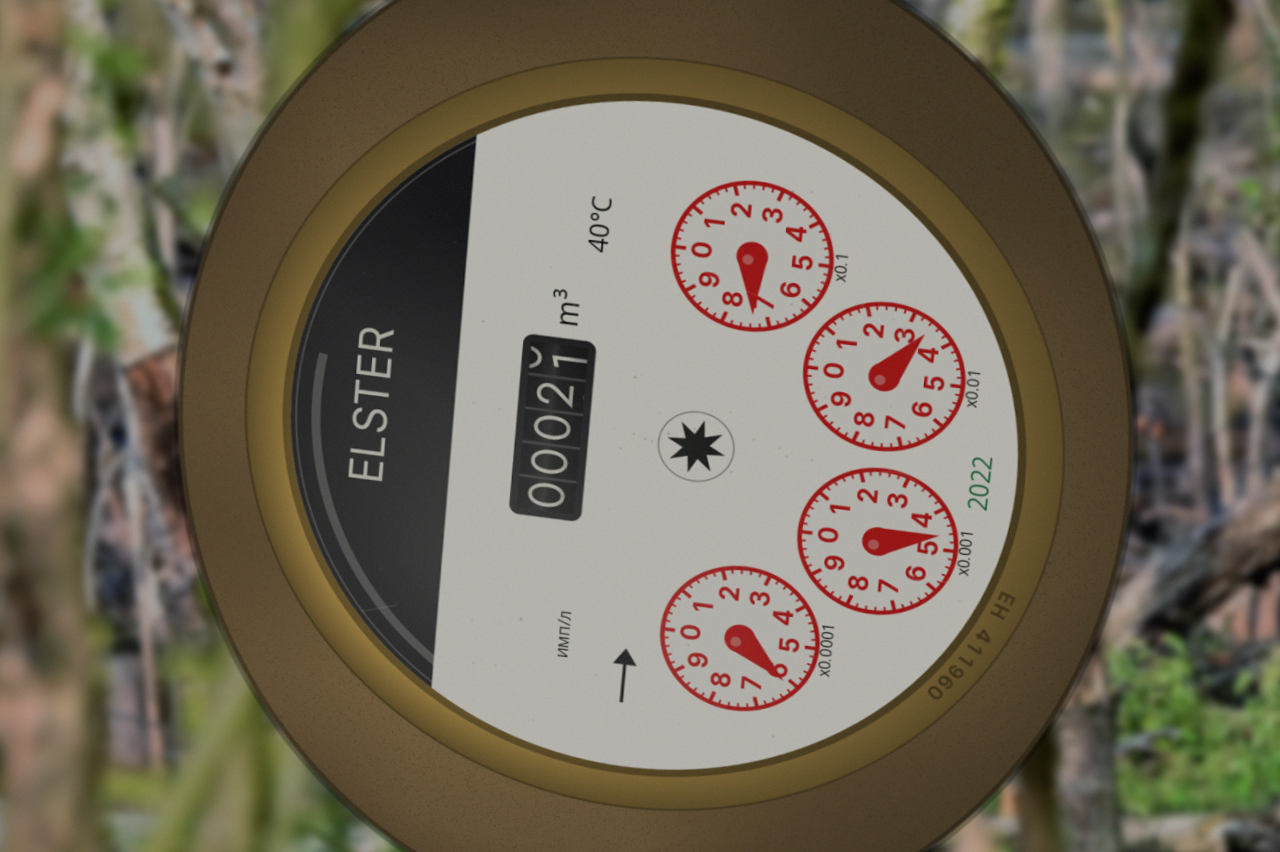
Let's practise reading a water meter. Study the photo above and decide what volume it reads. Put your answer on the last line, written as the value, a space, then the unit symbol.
20.7346 m³
